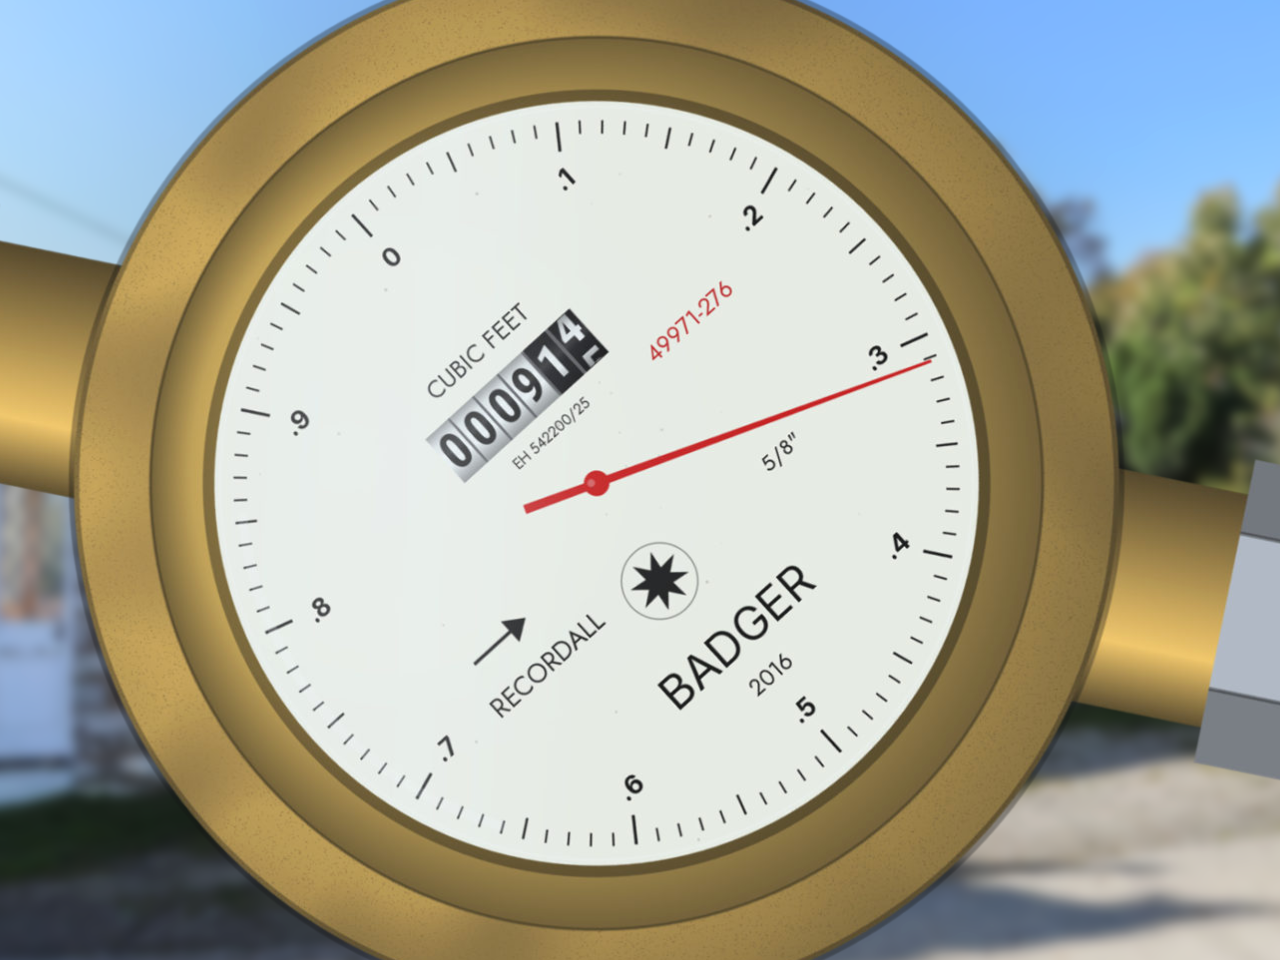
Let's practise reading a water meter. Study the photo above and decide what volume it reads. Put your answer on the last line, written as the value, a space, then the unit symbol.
914.31 ft³
